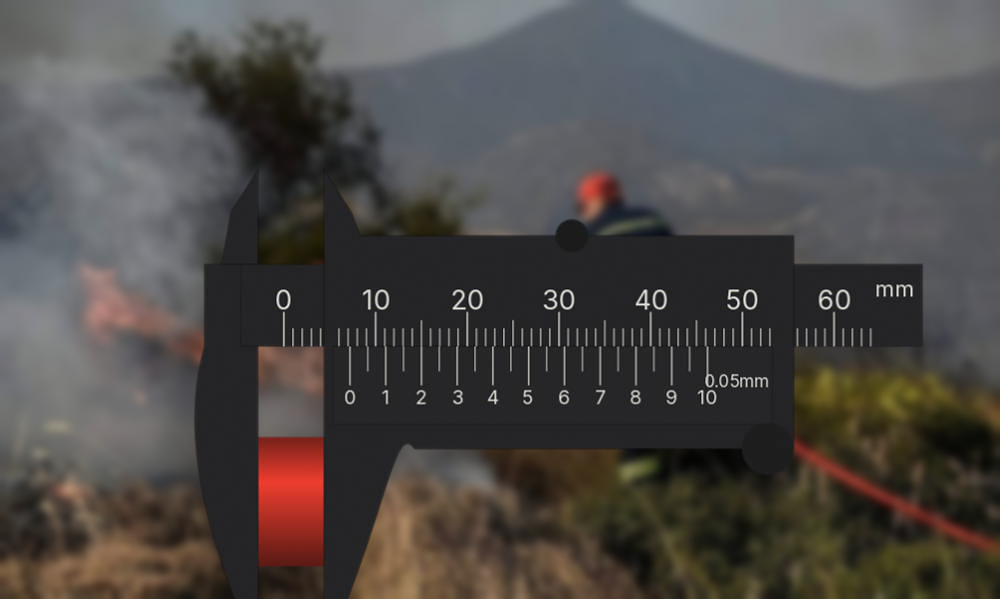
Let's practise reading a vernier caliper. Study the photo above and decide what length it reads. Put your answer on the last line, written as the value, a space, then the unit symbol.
7.2 mm
